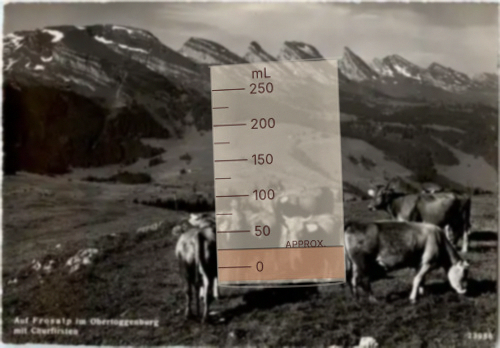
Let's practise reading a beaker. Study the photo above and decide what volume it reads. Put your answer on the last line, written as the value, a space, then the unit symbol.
25 mL
